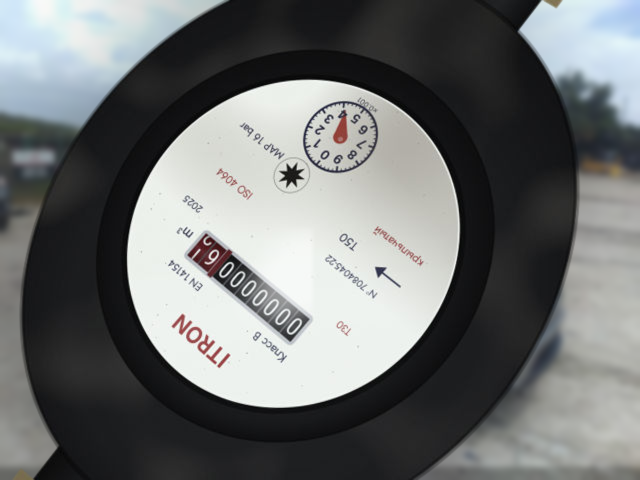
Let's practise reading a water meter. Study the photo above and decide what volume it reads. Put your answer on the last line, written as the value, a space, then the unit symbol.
0.614 m³
